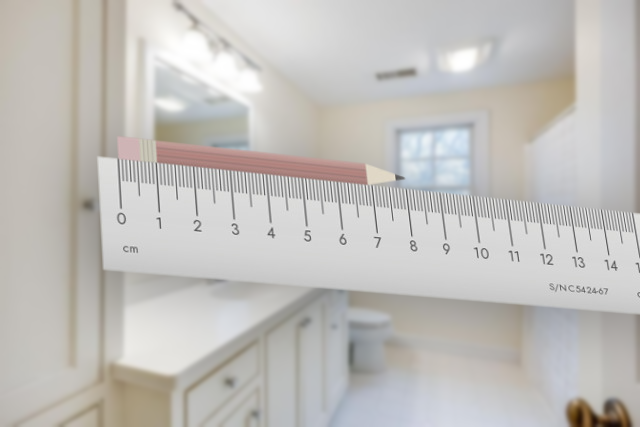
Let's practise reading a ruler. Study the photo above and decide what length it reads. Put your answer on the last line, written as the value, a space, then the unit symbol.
8 cm
